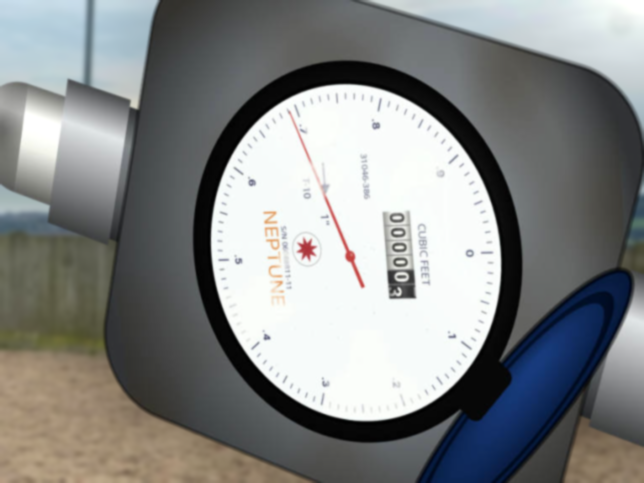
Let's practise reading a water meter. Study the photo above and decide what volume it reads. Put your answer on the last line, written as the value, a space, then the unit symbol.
2.69 ft³
